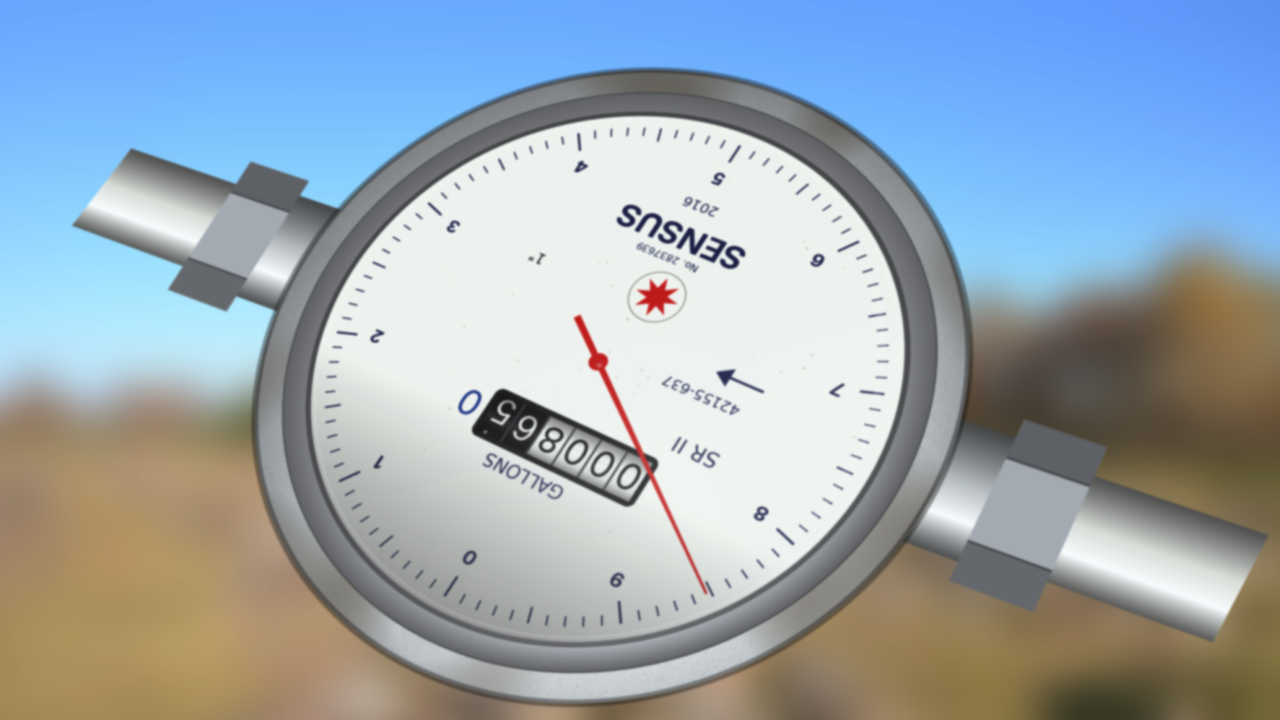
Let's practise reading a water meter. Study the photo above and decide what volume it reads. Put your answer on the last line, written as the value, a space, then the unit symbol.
8648.5 gal
